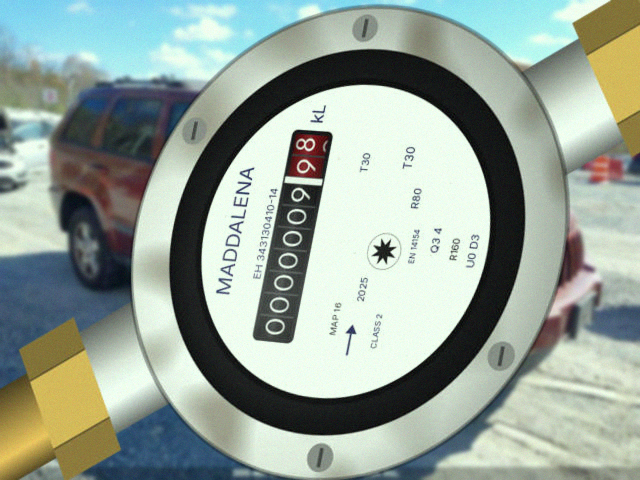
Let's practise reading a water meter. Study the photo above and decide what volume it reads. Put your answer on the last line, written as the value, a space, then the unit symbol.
9.98 kL
